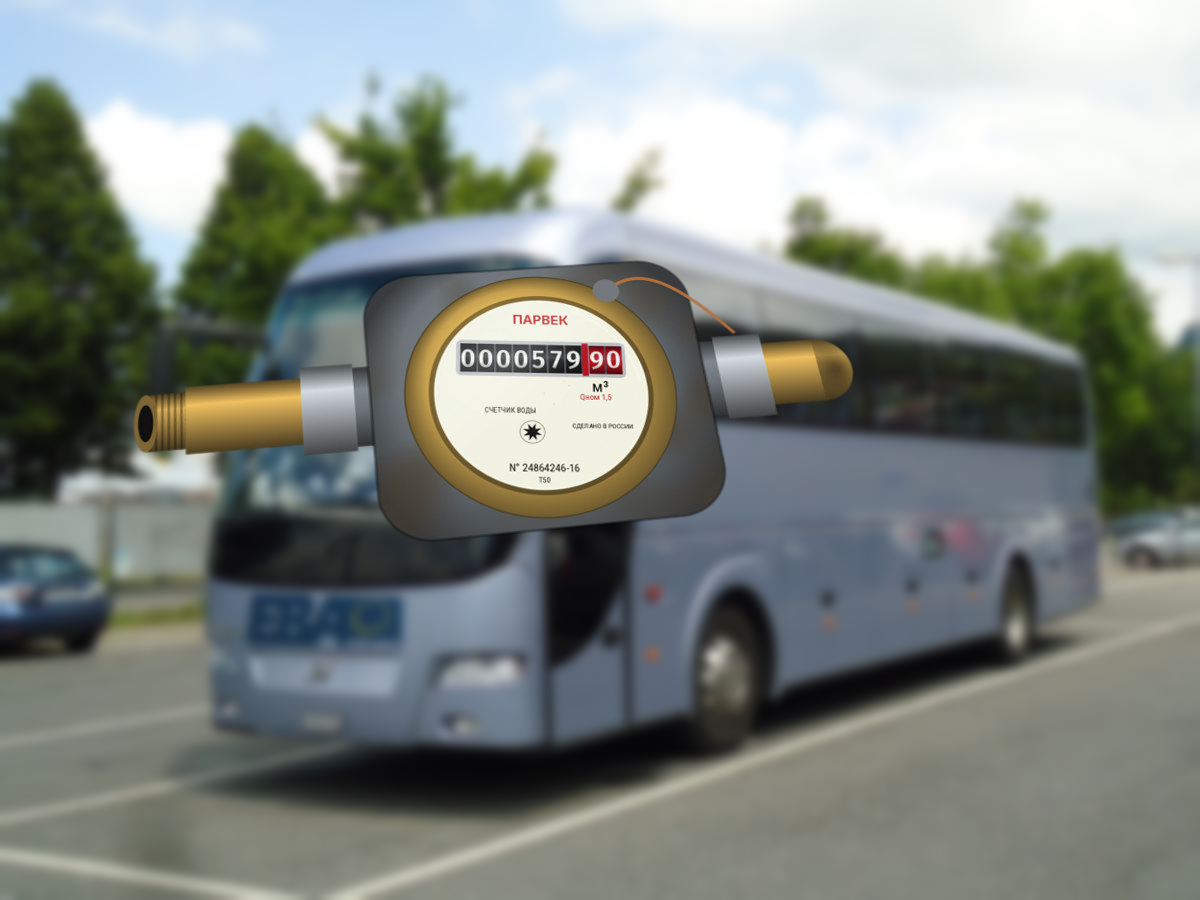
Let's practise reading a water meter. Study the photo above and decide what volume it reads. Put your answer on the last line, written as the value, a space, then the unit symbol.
579.90 m³
